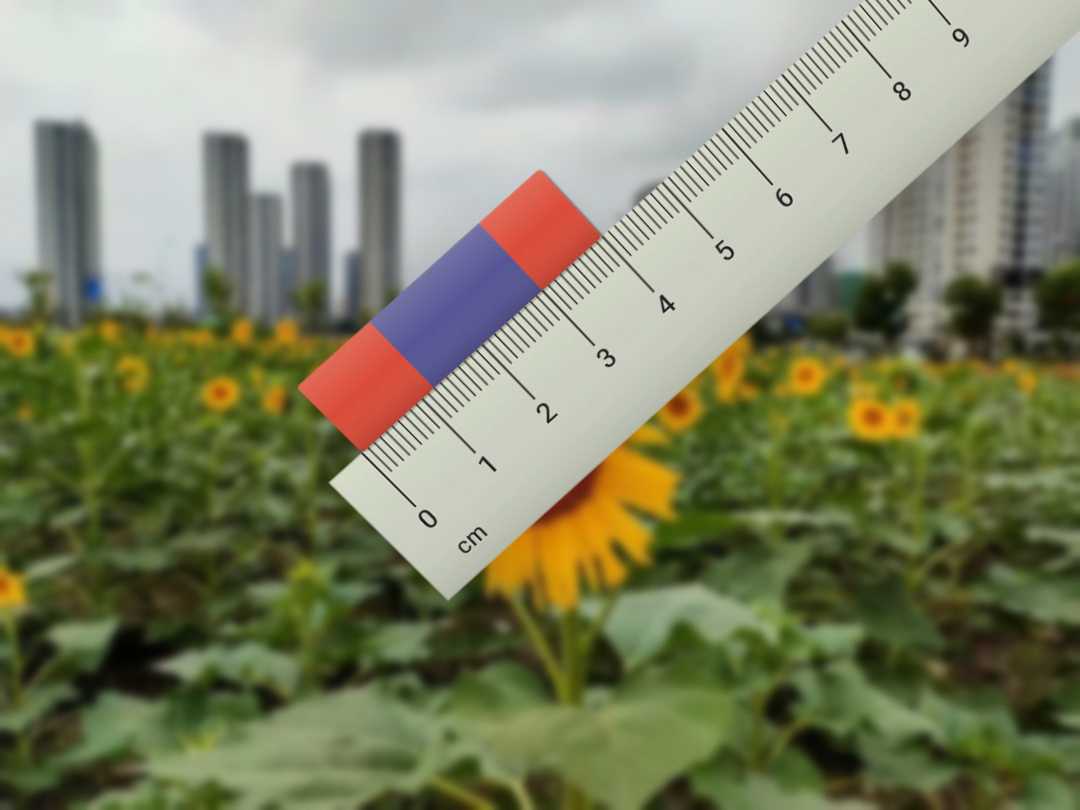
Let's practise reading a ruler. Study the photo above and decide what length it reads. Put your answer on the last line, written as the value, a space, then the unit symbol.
4 cm
